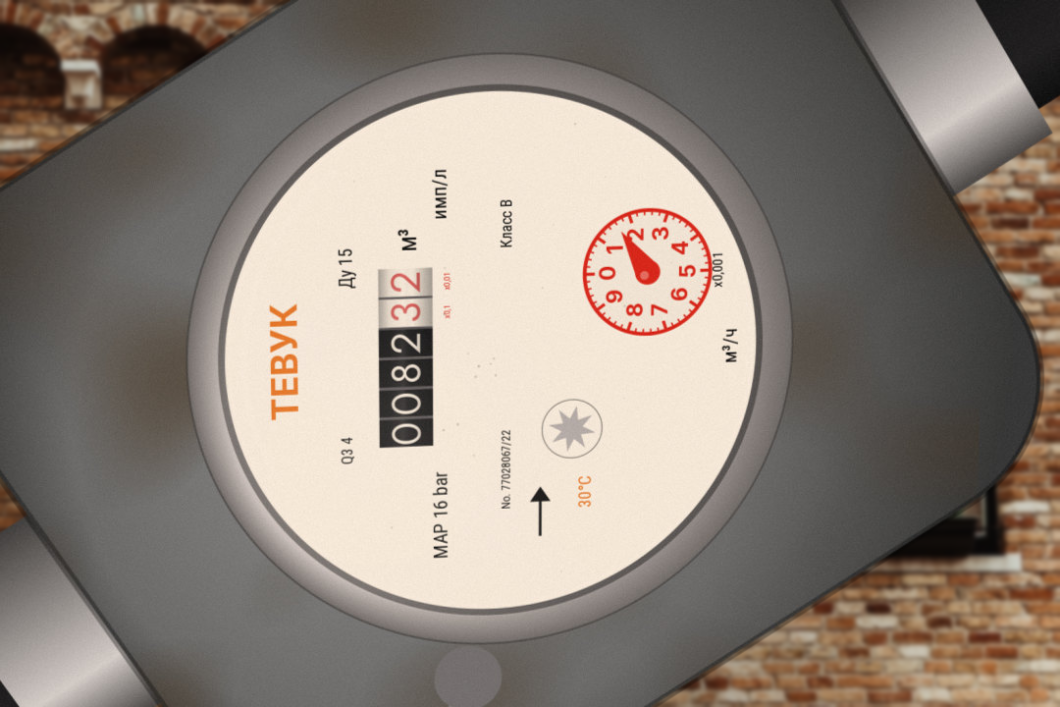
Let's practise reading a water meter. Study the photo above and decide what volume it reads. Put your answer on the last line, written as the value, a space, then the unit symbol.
82.321 m³
